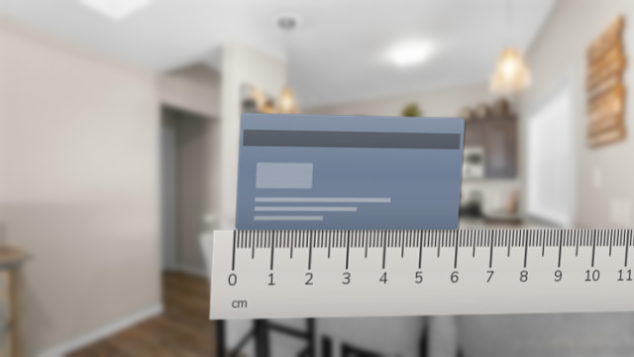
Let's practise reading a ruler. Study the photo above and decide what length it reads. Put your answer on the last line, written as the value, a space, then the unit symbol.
6 cm
